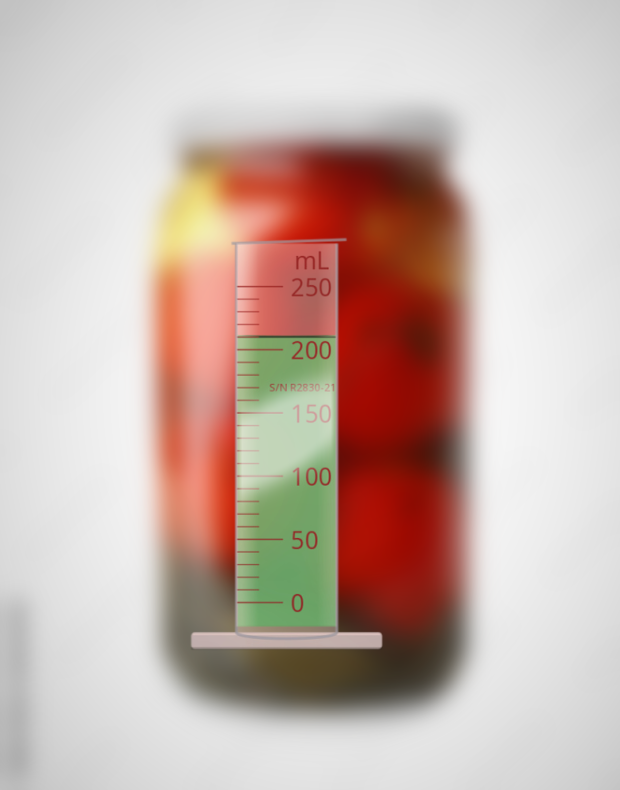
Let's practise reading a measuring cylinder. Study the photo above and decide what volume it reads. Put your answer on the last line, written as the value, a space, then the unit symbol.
210 mL
